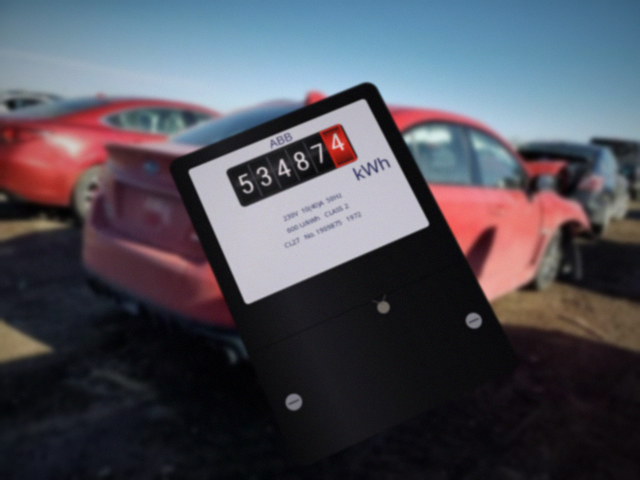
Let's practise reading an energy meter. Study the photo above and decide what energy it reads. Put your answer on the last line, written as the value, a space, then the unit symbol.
53487.4 kWh
